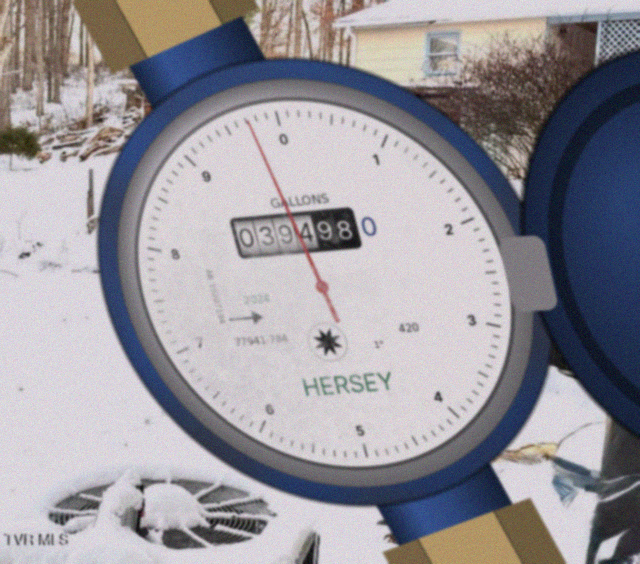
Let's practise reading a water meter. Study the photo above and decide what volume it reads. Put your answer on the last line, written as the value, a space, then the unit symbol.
394979.7 gal
